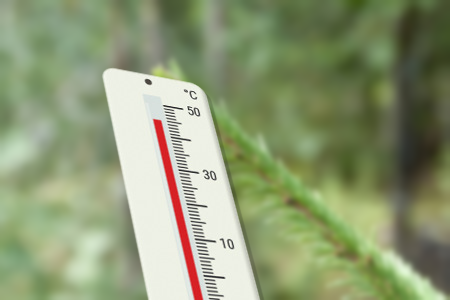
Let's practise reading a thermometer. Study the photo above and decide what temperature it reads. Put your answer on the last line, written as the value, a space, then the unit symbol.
45 °C
